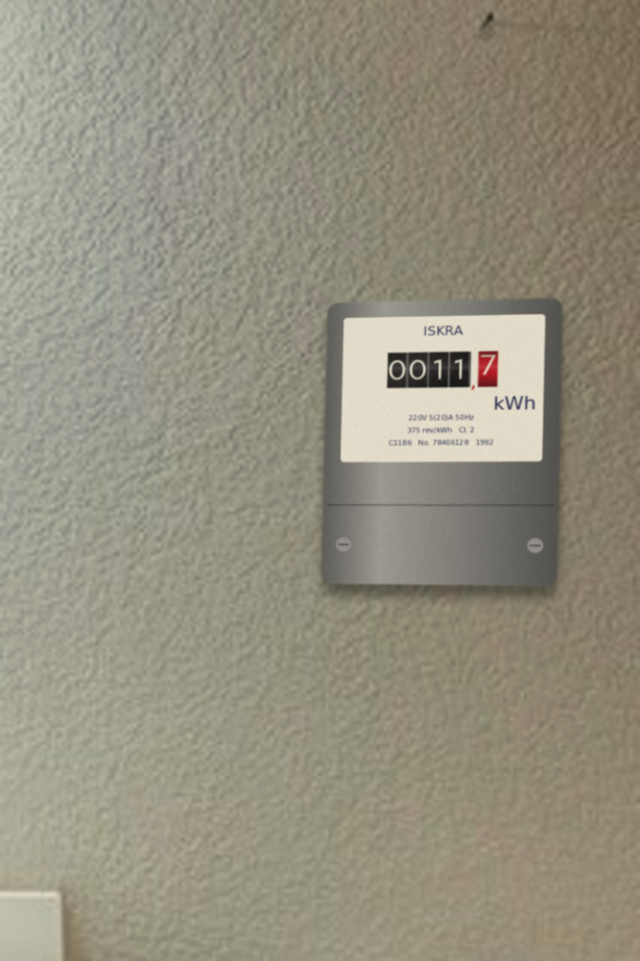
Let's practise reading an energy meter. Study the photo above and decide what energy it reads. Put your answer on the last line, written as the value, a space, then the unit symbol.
11.7 kWh
